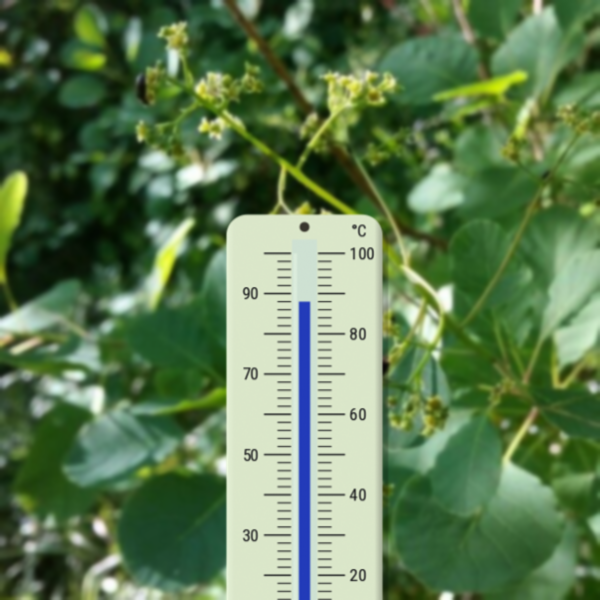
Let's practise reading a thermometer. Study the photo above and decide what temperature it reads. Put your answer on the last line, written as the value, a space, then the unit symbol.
88 °C
